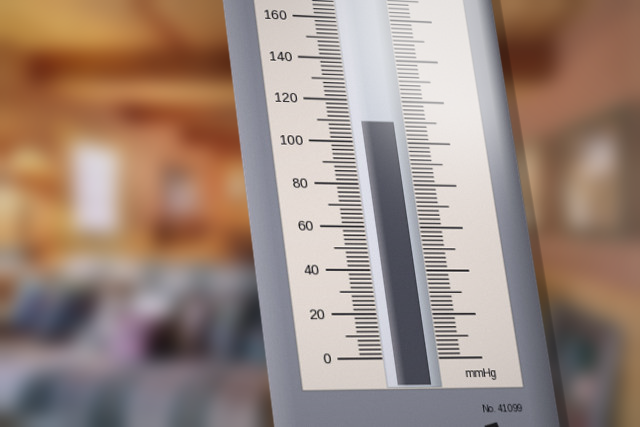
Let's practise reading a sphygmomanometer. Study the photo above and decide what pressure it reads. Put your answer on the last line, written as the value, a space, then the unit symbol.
110 mmHg
